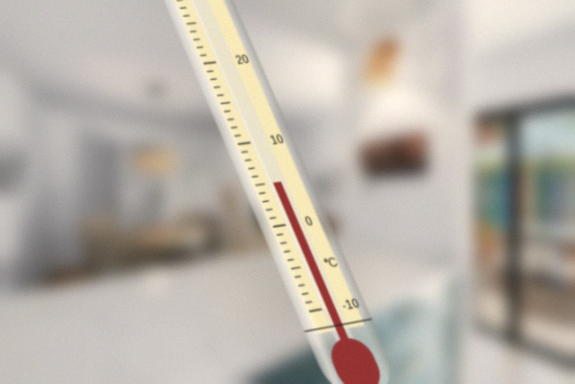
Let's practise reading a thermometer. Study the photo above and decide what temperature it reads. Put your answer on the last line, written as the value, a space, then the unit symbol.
5 °C
